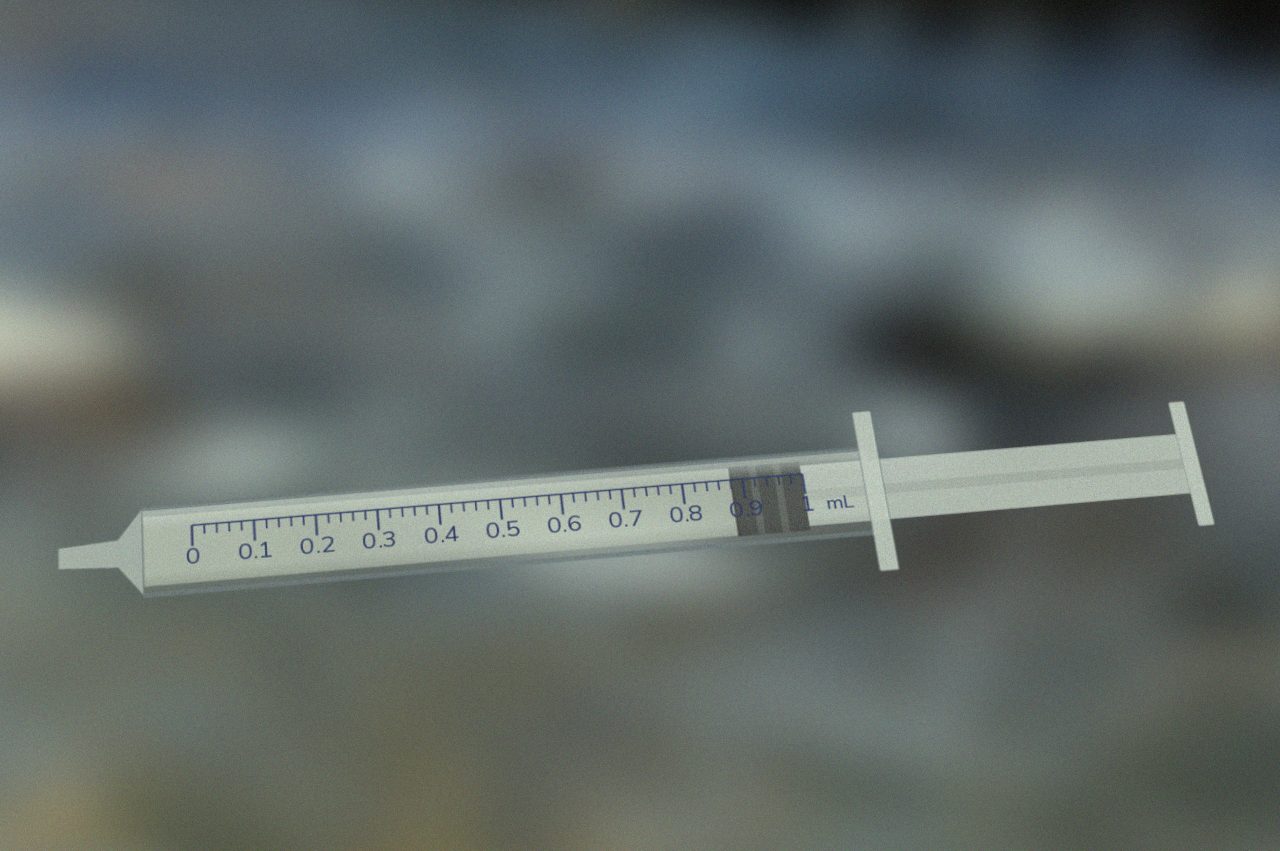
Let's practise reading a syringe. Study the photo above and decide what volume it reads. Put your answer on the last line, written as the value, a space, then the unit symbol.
0.88 mL
